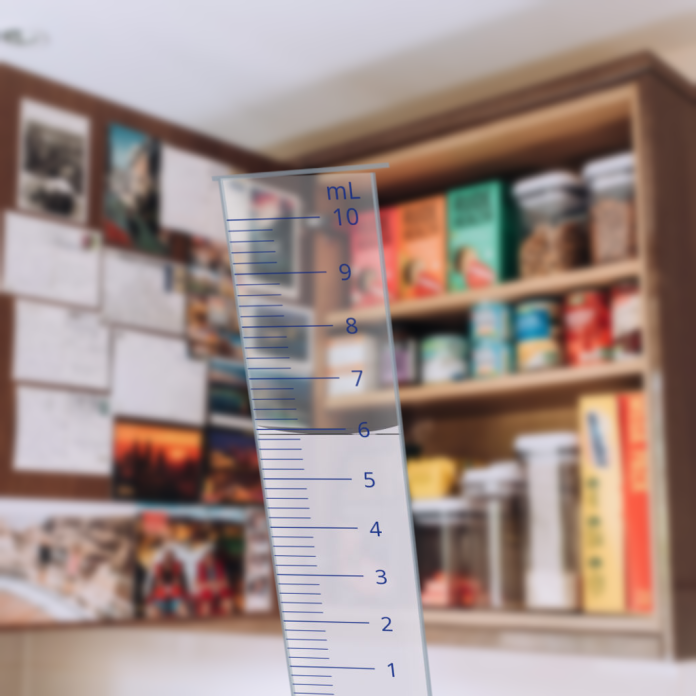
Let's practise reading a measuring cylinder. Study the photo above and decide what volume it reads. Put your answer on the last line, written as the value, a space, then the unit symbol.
5.9 mL
